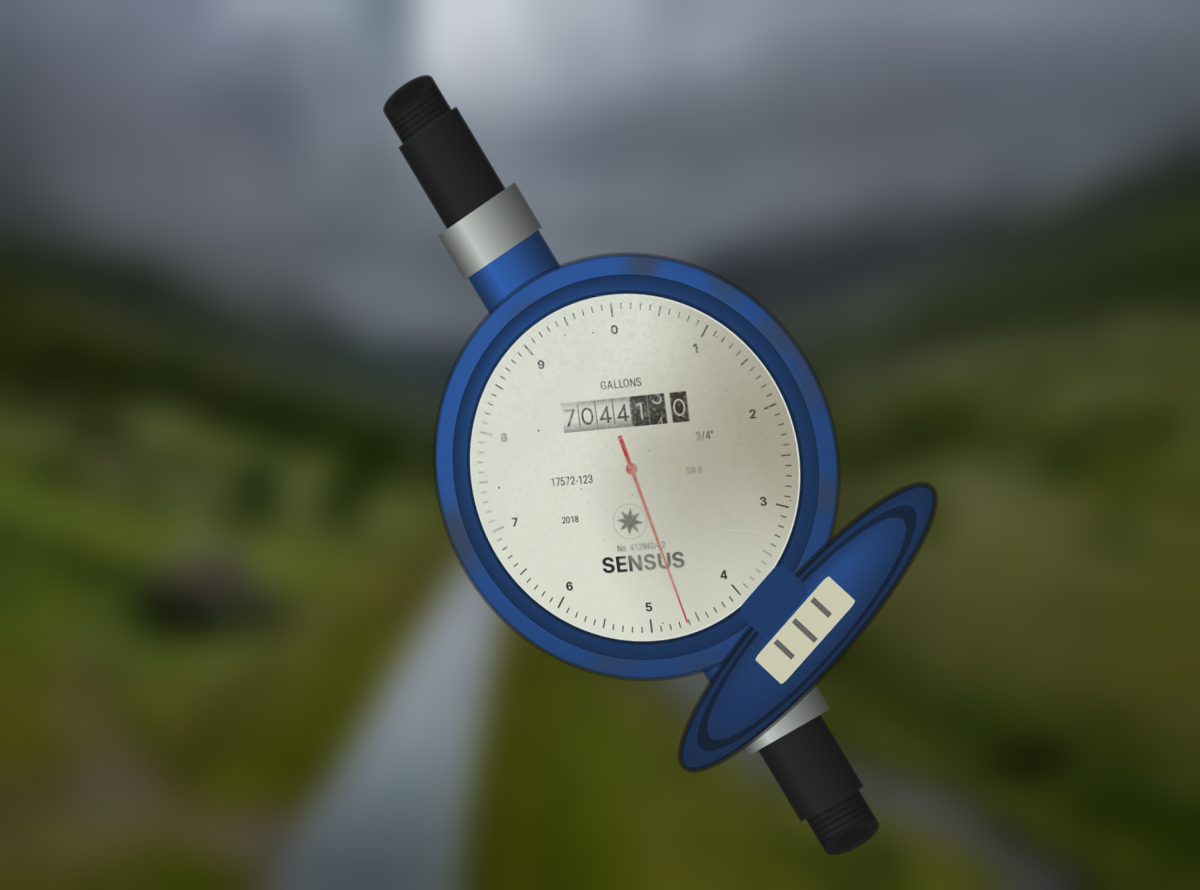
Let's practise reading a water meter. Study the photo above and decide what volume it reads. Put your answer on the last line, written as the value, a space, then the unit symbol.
7044134.6 gal
